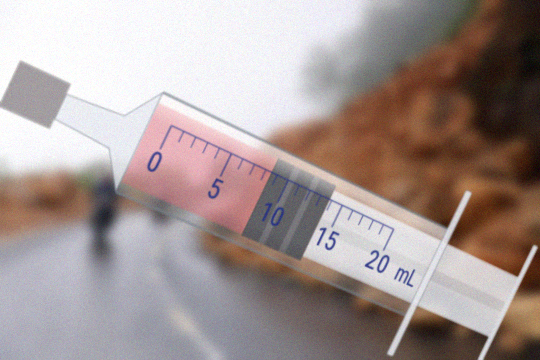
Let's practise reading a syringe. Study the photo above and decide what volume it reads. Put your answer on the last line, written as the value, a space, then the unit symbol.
8.5 mL
